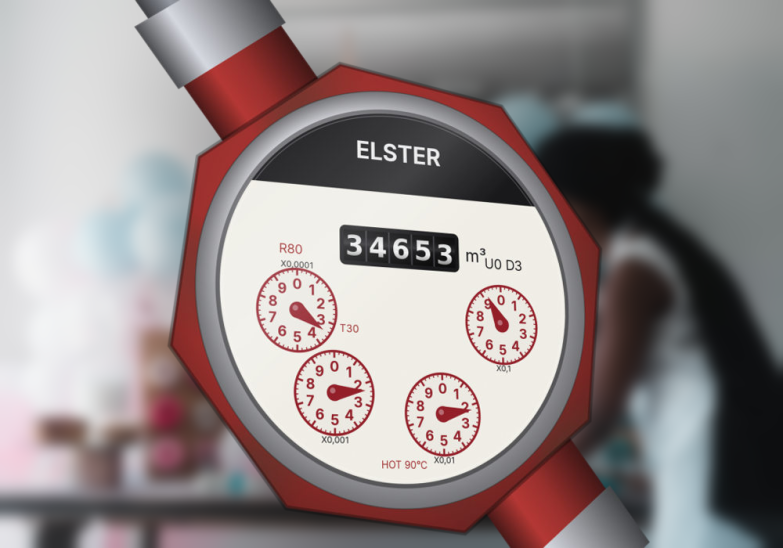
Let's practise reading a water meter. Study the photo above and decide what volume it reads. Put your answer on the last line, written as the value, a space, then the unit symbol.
34652.9223 m³
